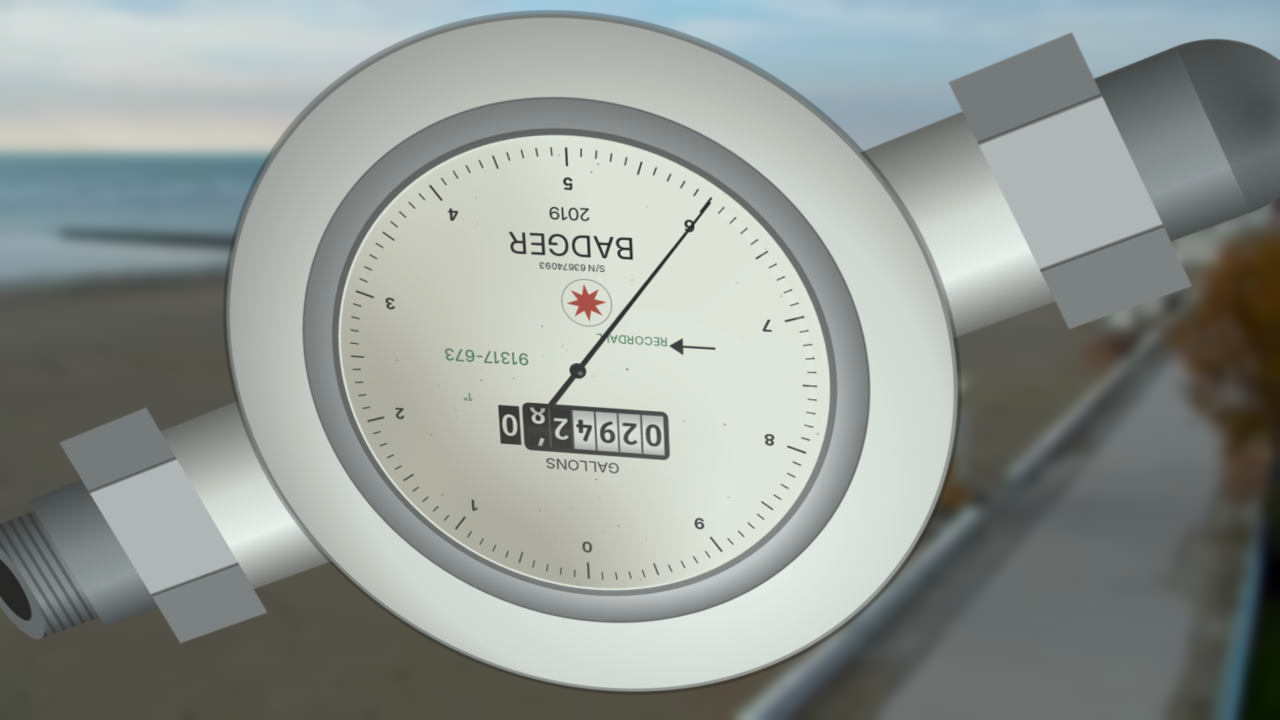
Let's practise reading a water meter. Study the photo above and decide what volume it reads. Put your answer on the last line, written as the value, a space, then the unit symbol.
294276.0 gal
